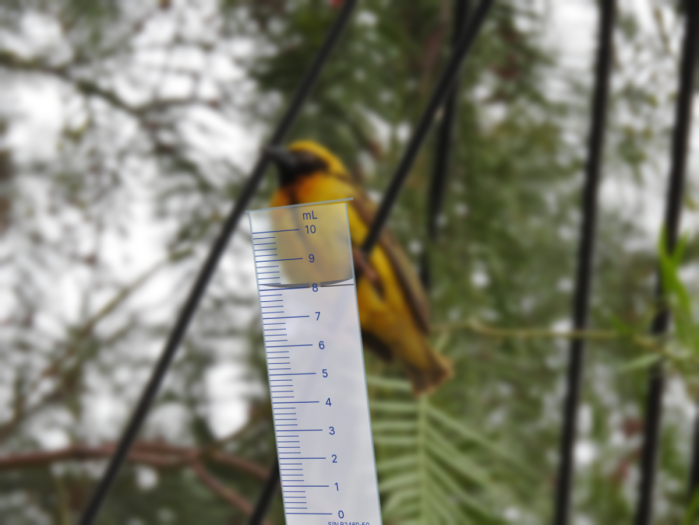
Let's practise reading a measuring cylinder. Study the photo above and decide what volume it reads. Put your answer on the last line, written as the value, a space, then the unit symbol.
8 mL
